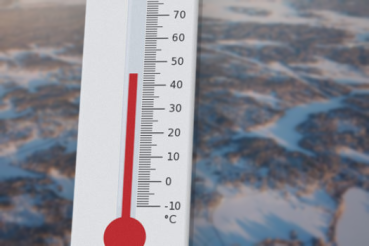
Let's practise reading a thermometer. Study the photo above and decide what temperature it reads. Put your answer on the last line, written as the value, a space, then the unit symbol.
45 °C
